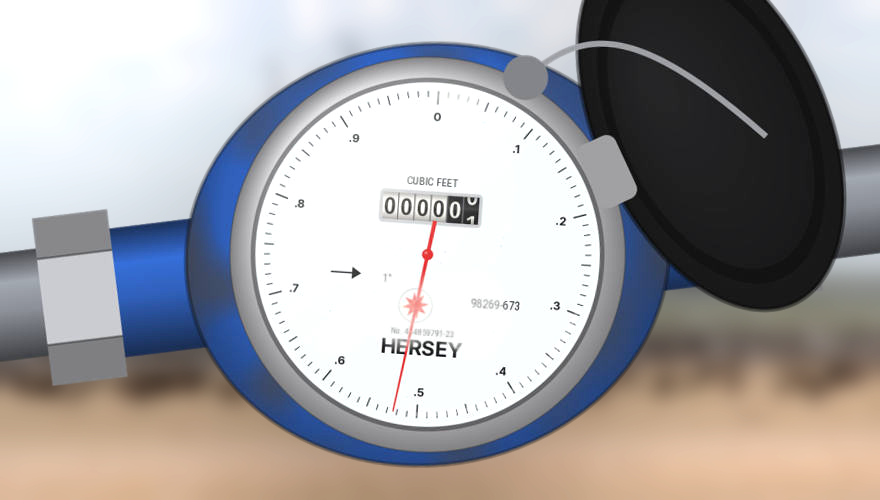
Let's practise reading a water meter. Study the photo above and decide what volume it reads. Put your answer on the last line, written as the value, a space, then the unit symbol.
0.52 ft³
